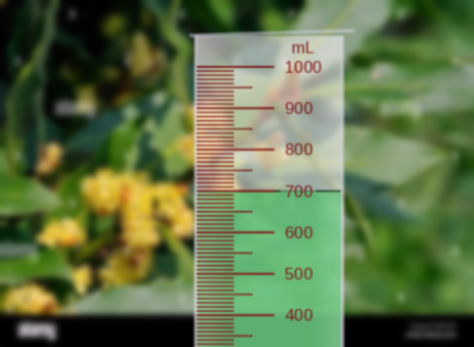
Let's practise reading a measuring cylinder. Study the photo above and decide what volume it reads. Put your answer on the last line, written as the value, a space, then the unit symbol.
700 mL
